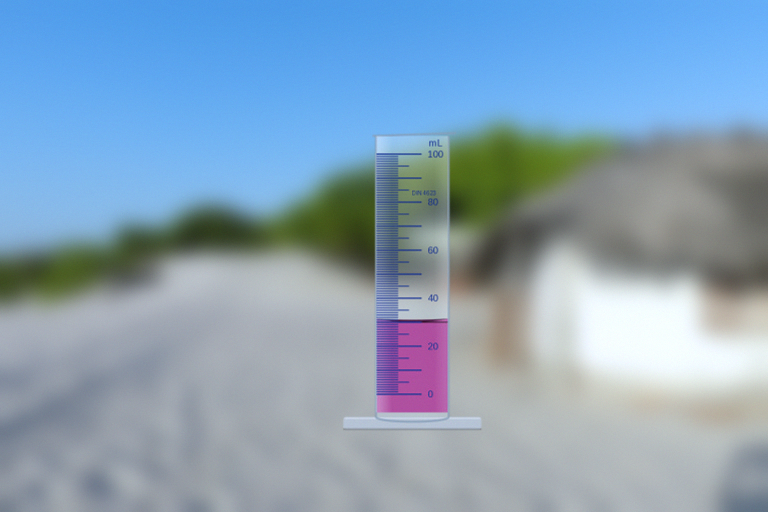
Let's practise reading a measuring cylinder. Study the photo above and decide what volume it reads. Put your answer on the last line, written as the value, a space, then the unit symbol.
30 mL
